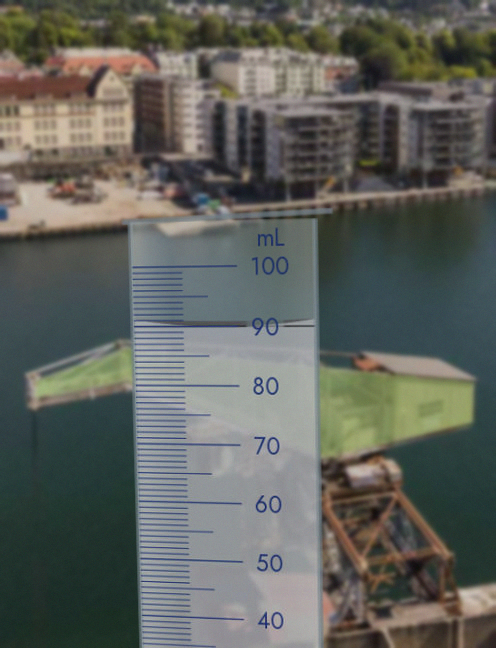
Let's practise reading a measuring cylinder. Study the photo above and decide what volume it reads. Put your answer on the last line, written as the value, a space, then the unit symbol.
90 mL
